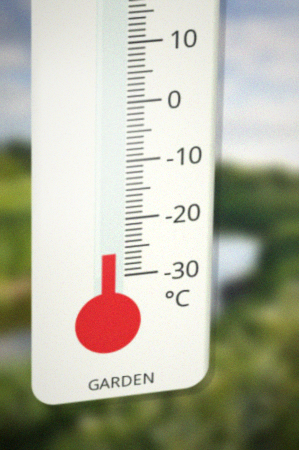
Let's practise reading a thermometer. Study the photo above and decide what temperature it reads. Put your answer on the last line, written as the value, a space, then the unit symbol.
-26 °C
